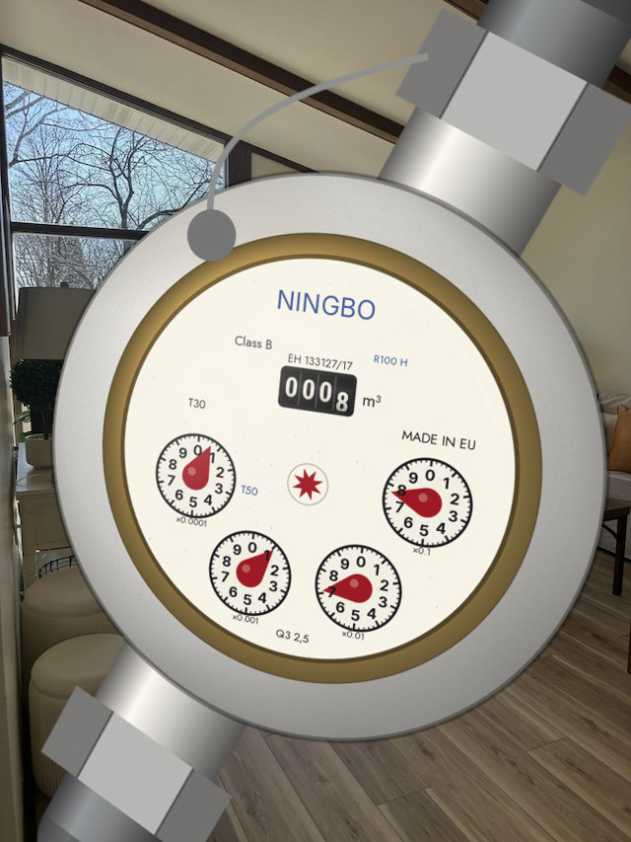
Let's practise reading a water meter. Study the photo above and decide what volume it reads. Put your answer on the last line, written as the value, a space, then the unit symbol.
7.7710 m³
